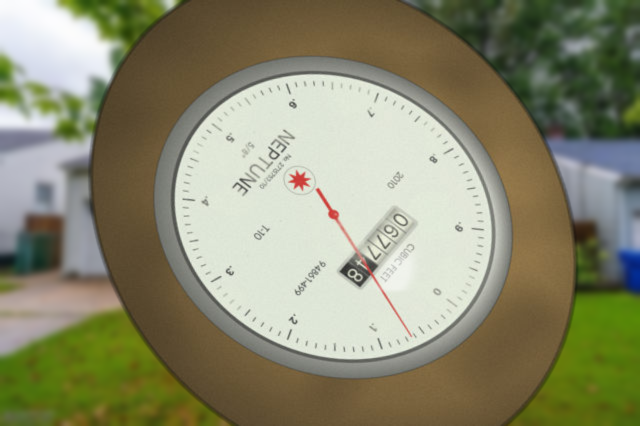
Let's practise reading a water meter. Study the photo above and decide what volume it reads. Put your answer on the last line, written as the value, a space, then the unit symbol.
67748.06 ft³
